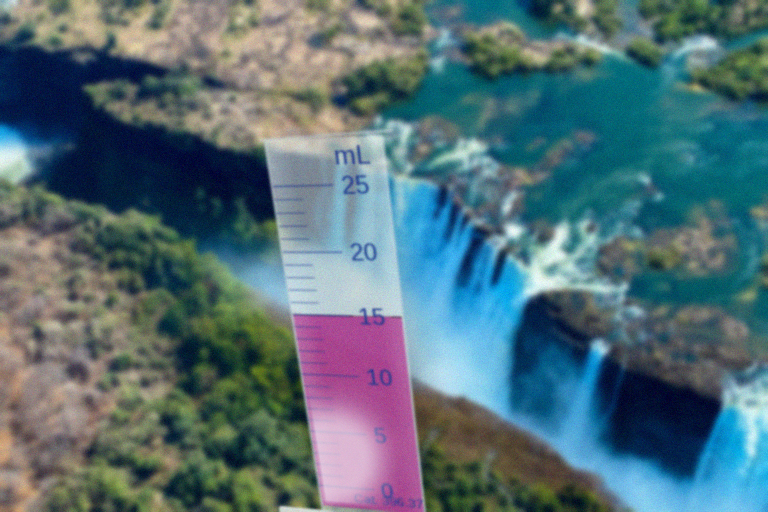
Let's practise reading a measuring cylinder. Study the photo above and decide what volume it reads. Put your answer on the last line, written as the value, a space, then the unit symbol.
15 mL
